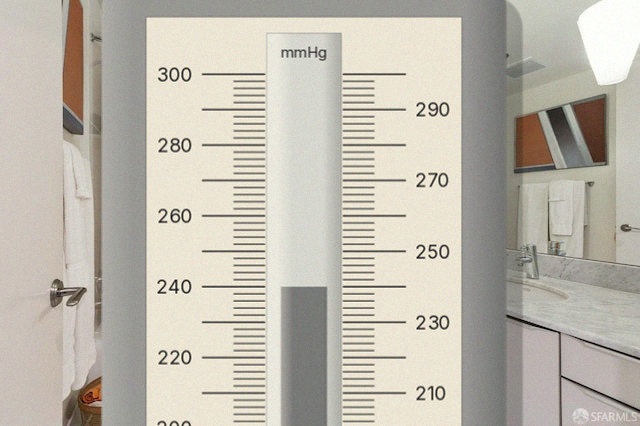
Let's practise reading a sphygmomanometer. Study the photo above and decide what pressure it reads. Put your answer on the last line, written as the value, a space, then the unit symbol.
240 mmHg
